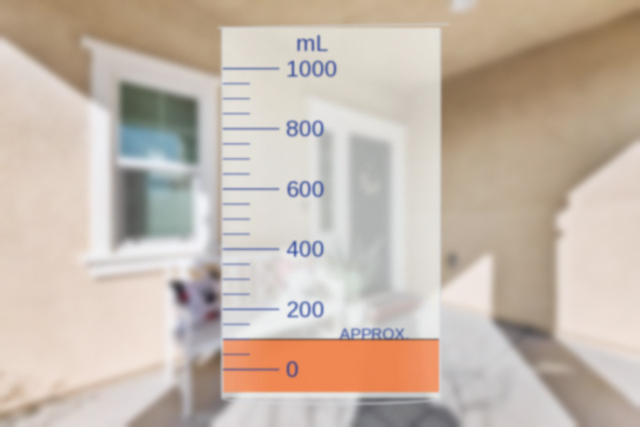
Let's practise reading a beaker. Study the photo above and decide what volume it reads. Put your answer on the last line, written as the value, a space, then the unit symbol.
100 mL
